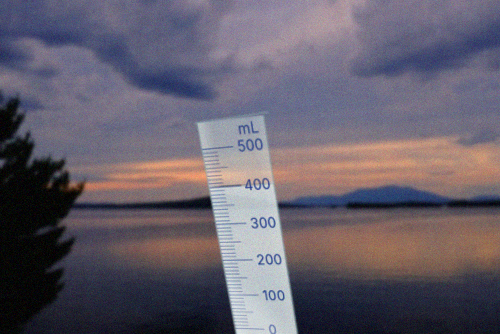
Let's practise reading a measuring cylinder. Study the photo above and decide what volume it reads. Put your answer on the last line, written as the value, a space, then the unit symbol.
400 mL
